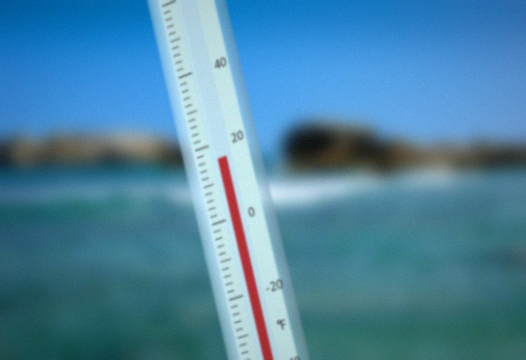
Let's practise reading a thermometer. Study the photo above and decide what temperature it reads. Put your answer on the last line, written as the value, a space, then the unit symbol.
16 °F
